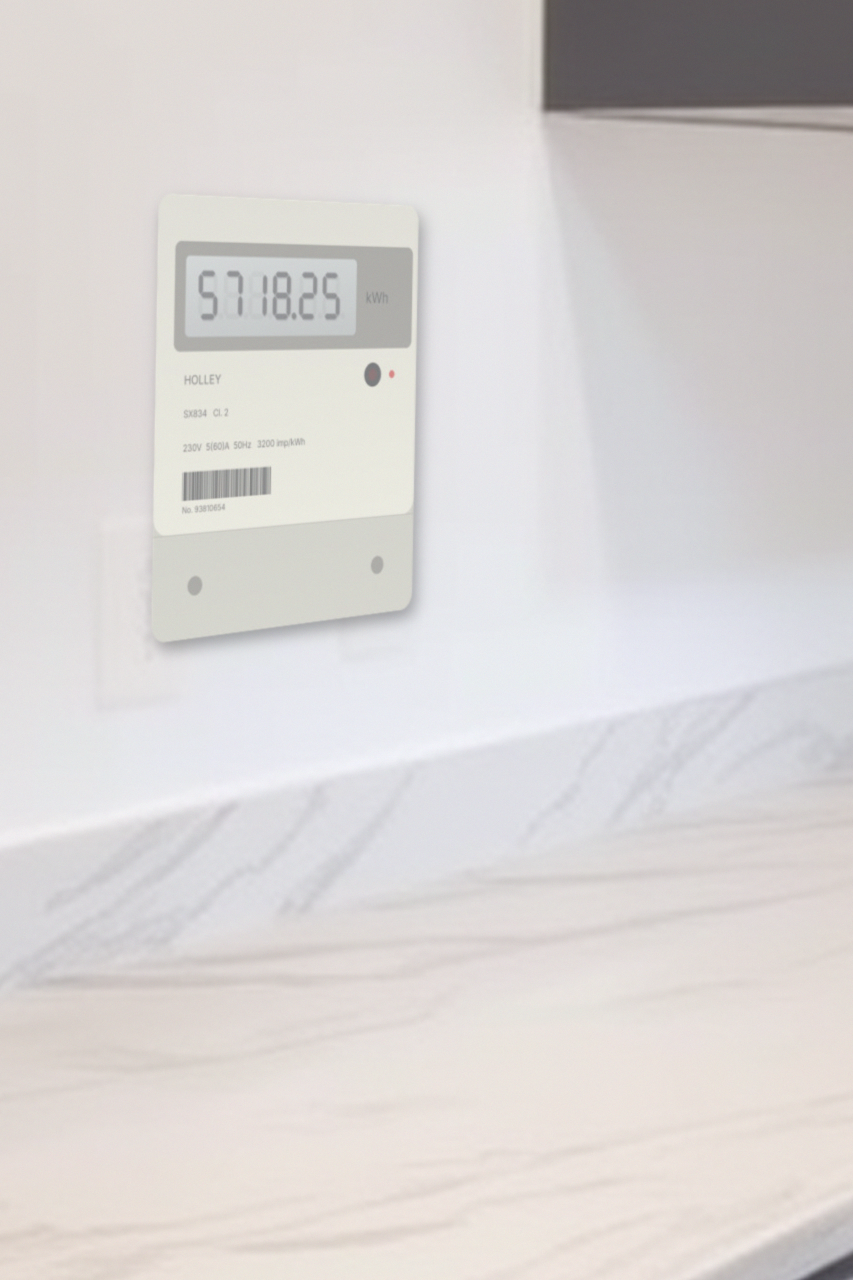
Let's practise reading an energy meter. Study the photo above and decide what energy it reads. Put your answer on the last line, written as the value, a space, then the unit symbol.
5718.25 kWh
